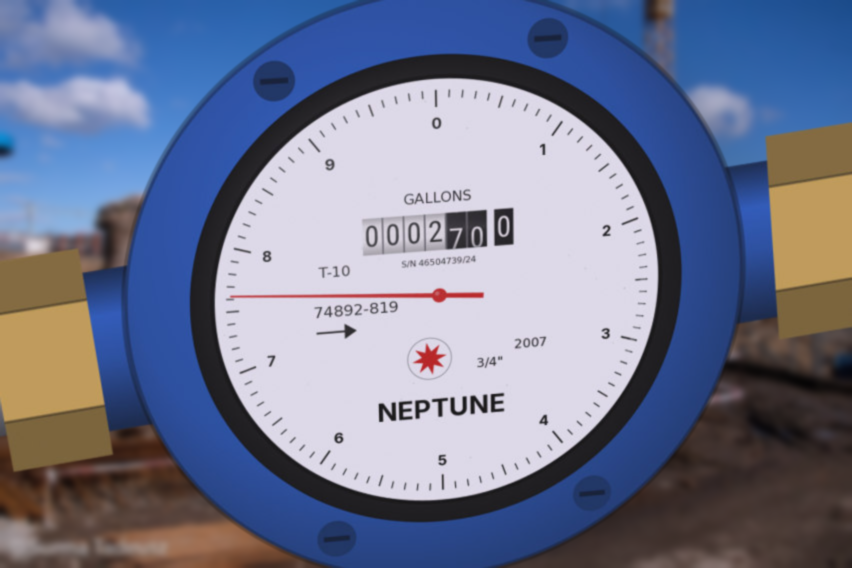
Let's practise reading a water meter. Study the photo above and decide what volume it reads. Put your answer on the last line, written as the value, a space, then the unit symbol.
2697.6 gal
